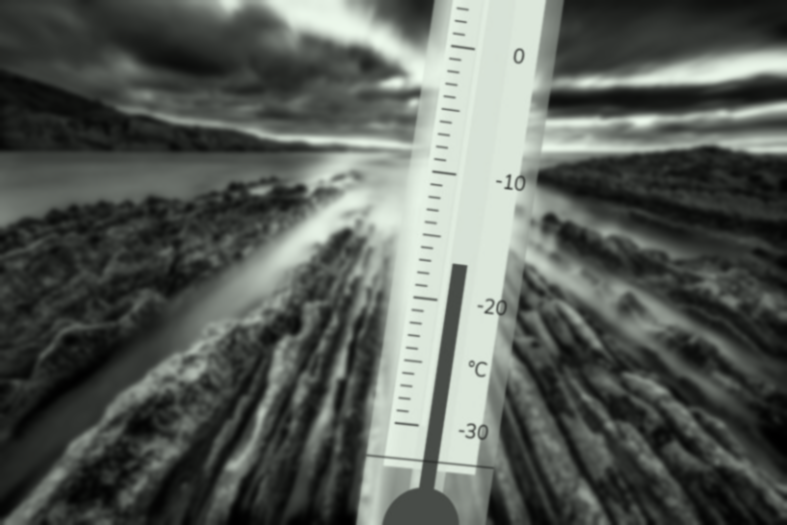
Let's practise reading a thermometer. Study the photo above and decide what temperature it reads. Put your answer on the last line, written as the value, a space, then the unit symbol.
-17 °C
